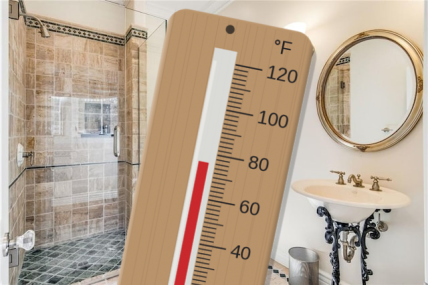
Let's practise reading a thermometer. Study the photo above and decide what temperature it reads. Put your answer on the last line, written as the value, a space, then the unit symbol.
76 °F
